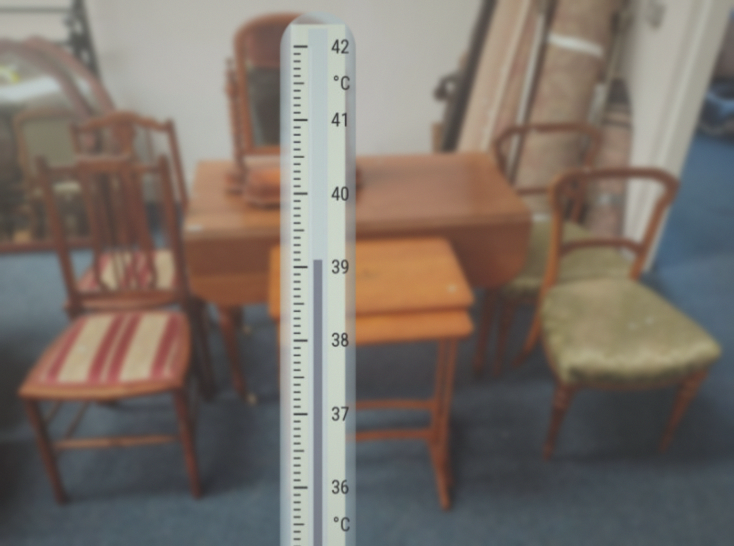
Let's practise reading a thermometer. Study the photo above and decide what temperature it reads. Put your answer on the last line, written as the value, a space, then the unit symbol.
39.1 °C
